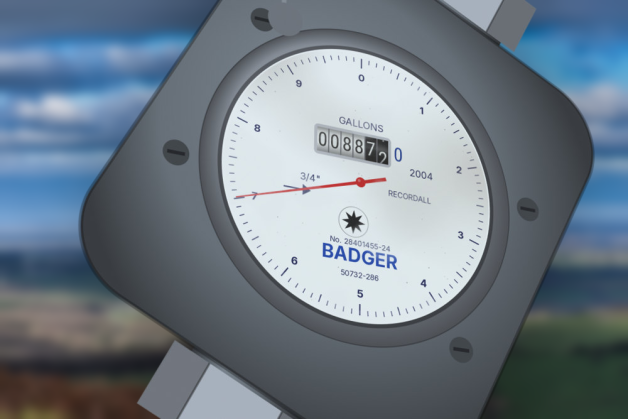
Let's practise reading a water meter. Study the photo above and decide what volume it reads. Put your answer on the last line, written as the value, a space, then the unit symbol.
88717.0 gal
